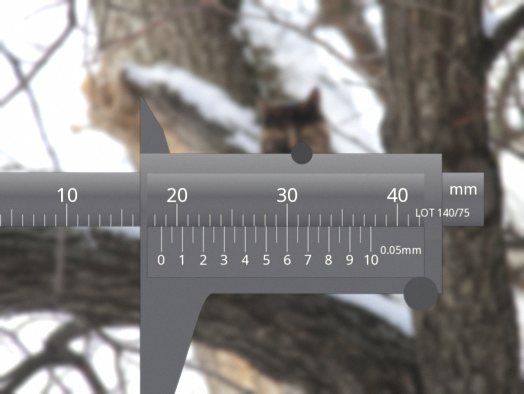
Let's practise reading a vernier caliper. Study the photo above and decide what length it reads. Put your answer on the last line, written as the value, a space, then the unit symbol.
18.6 mm
